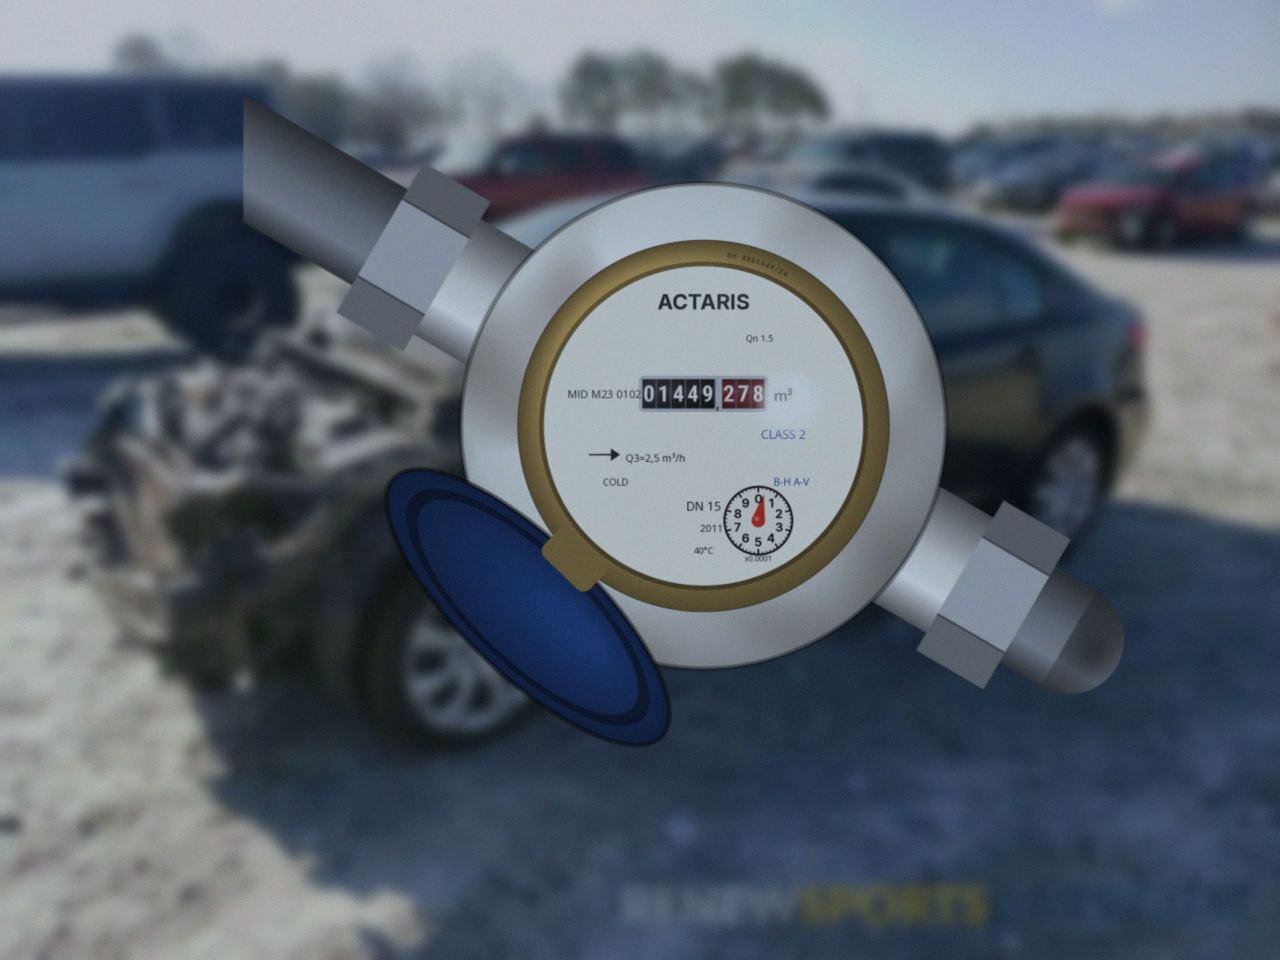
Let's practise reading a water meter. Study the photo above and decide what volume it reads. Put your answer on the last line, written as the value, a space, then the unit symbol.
1449.2780 m³
